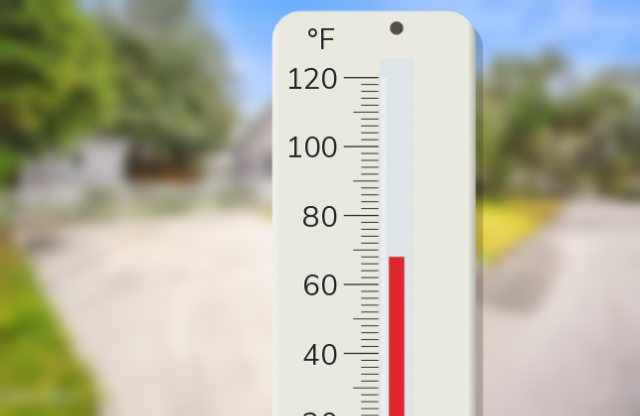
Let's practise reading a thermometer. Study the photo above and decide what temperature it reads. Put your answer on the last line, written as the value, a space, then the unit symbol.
68 °F
